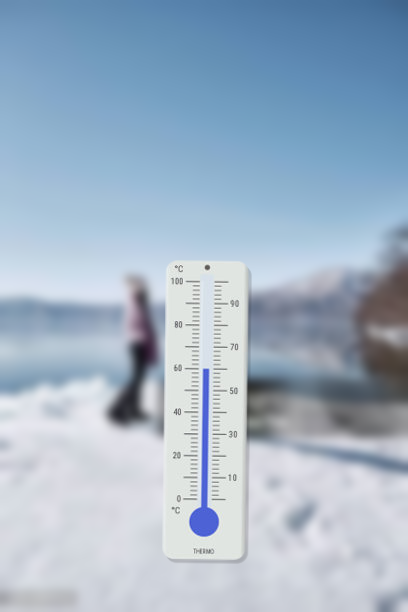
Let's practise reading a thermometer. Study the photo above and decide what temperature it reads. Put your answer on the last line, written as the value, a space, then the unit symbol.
60 °C
